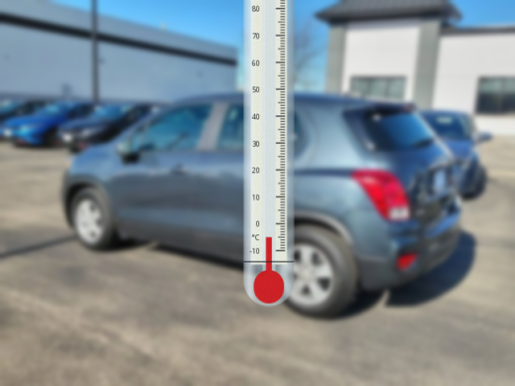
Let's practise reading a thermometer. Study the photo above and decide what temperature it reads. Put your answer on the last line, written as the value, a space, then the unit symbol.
-5 °C
